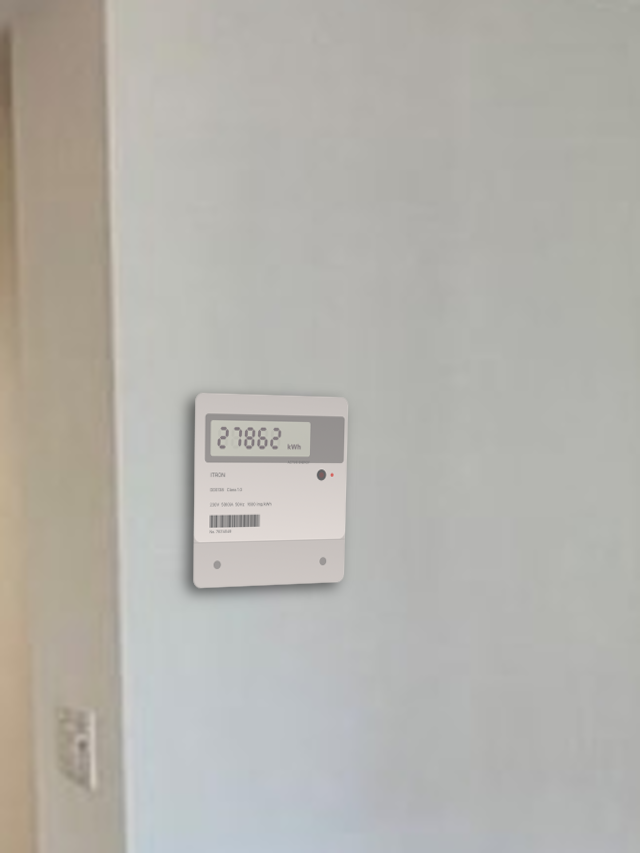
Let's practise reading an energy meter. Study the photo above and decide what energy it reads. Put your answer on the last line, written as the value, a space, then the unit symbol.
27862 kWh
